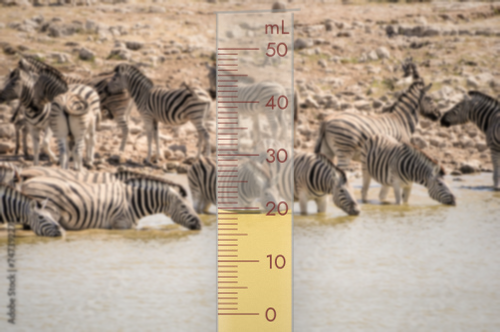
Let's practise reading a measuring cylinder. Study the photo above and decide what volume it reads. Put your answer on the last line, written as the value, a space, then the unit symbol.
19 mL
